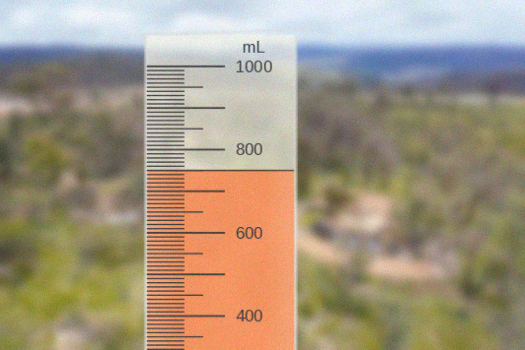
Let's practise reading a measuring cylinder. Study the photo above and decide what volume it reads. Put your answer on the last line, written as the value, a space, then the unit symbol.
750 mL
